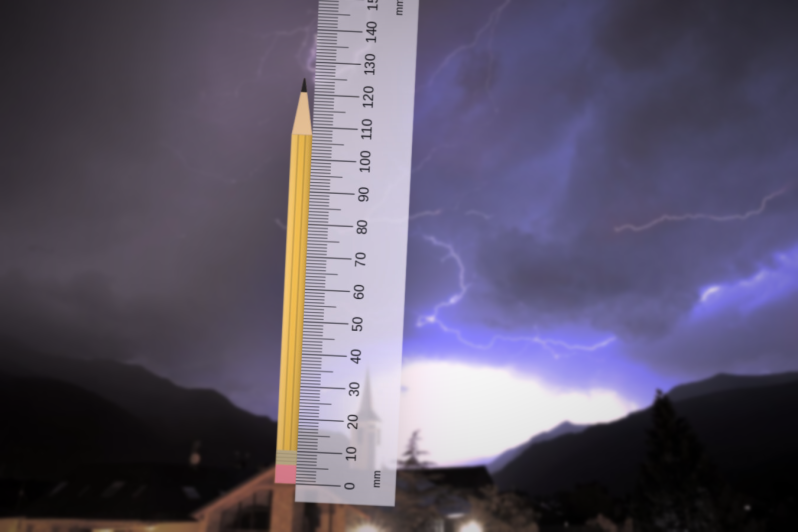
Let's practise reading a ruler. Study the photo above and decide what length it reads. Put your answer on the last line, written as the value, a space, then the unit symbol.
125 mm
